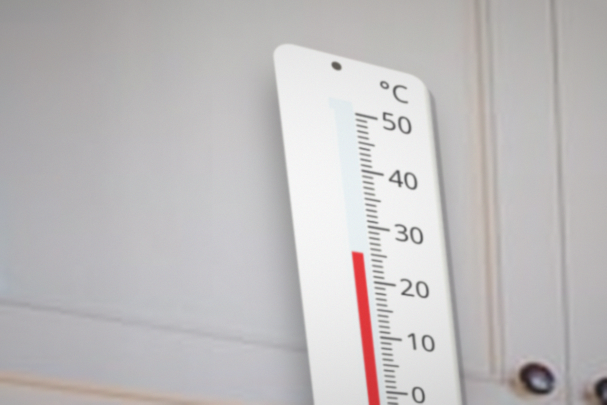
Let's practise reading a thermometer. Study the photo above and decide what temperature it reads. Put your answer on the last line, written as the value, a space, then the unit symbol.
25 °C
